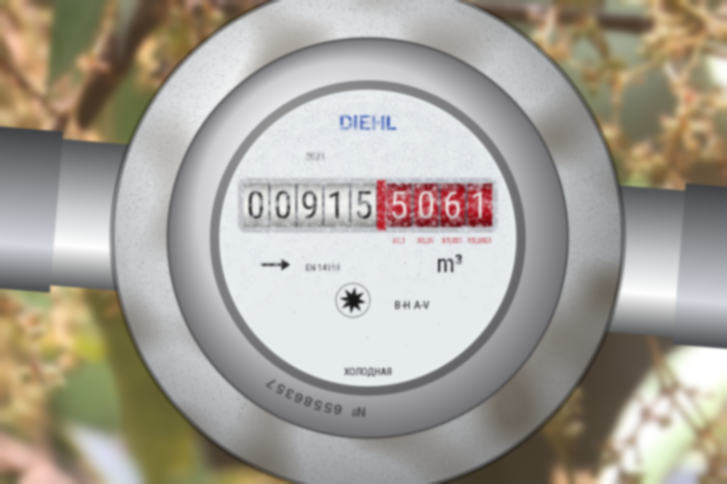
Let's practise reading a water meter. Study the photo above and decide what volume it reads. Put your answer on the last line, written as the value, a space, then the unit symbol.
915.5061 m³
